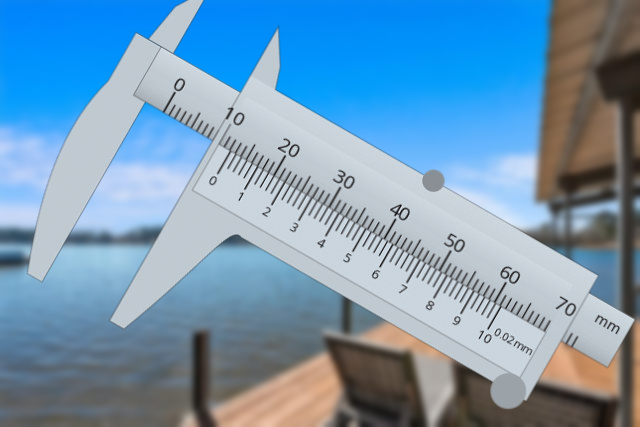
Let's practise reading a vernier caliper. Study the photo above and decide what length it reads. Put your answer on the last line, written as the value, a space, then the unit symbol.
12.2 mm
